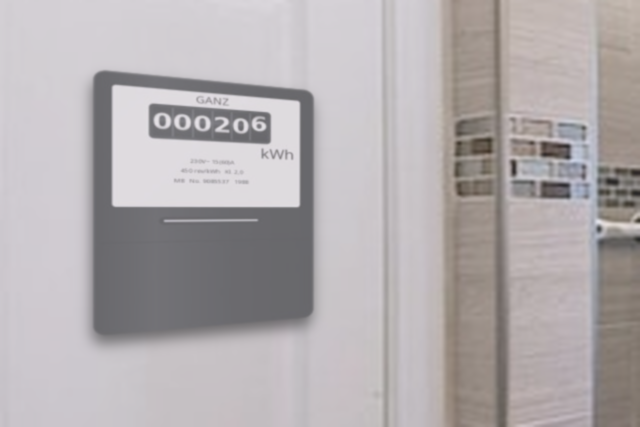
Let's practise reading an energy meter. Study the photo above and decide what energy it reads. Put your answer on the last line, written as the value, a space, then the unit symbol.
206 kWh
